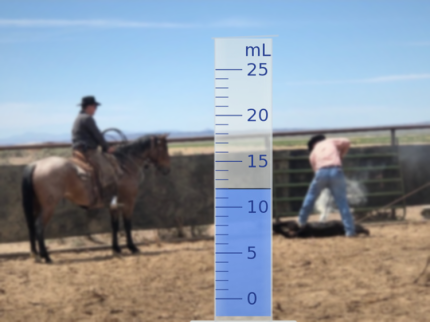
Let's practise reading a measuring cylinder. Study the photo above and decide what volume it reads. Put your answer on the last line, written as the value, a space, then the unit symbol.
12 mL
